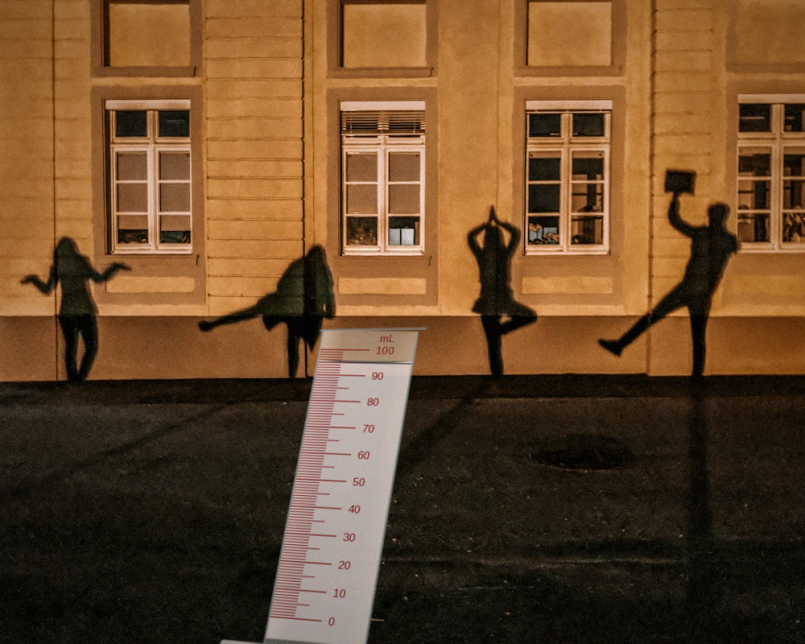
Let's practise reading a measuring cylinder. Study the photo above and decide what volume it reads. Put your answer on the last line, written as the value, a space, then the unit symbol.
95 mL
